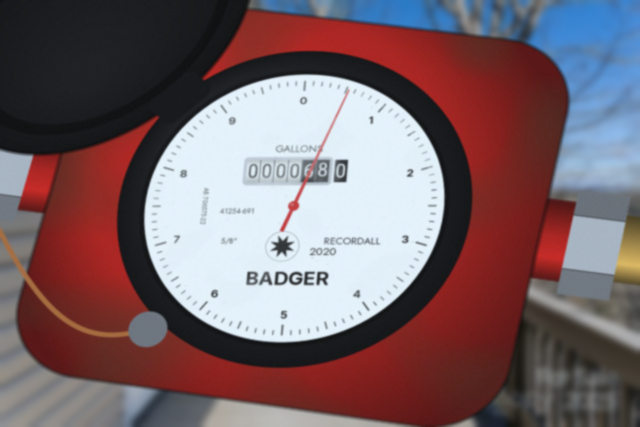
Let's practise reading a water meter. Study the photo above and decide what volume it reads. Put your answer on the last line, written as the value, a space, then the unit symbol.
680.5 gal
